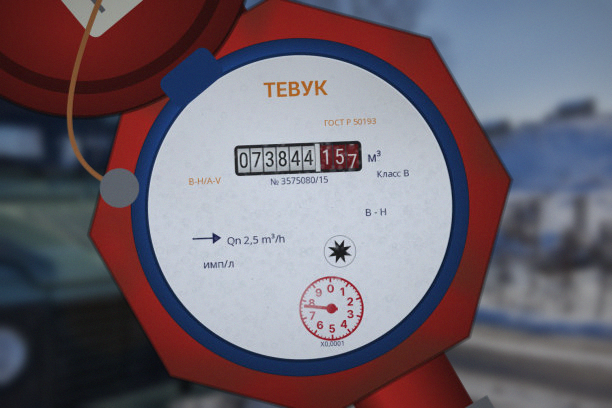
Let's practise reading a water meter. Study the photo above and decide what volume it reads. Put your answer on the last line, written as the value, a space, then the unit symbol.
73844.1567 m³
